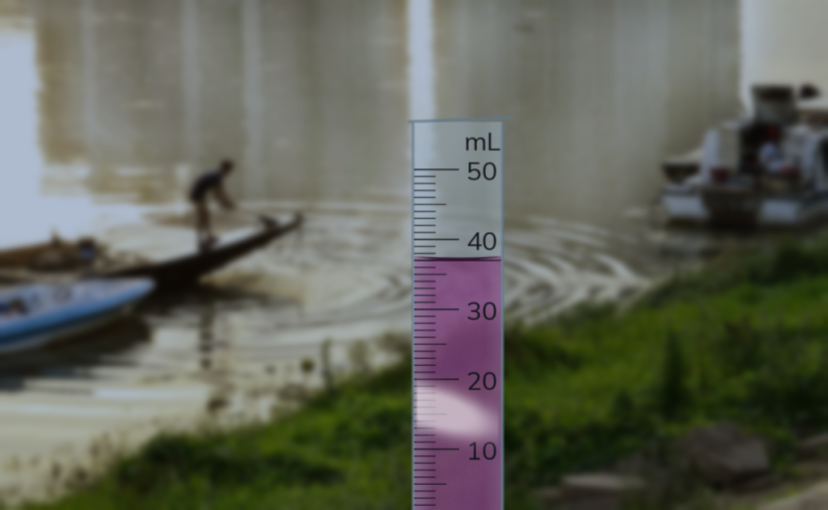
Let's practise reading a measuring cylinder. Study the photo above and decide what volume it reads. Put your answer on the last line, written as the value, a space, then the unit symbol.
37 mL
